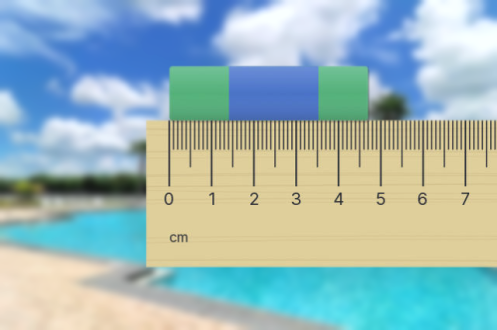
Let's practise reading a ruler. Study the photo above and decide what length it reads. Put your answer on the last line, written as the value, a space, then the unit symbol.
4.7 cm
